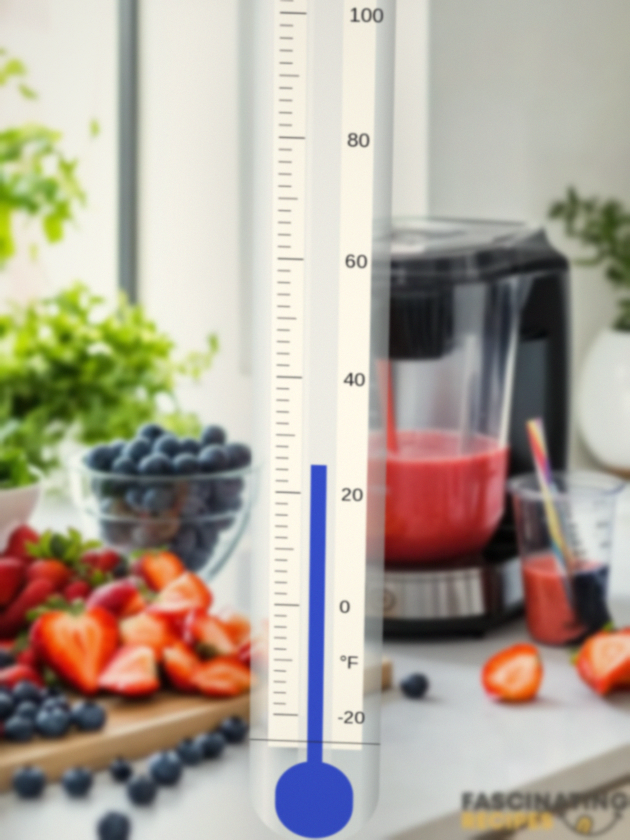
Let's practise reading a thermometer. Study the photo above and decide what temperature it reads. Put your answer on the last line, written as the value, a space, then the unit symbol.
25 °F
